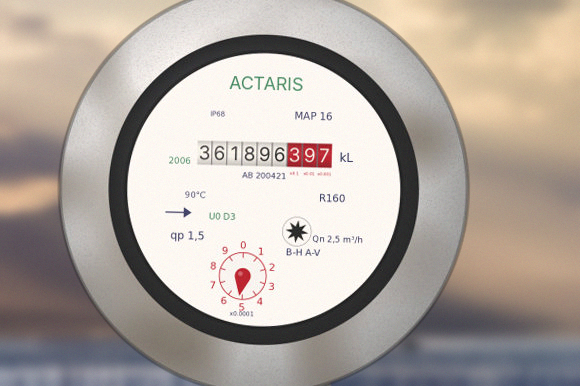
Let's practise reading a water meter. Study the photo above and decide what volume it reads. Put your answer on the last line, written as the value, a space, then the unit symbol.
361896.3975 kL
